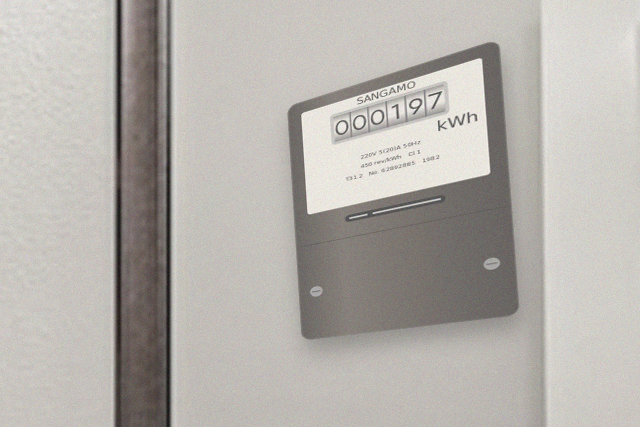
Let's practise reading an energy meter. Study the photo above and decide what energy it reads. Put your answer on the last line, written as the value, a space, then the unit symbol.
197 kWh
